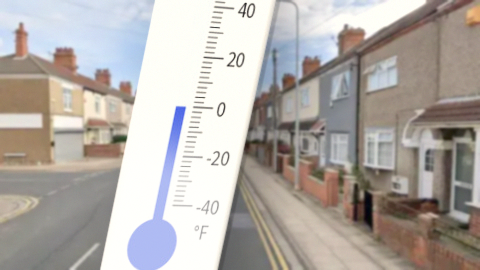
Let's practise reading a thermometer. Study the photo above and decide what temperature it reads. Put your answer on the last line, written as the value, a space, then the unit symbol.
0 °F
